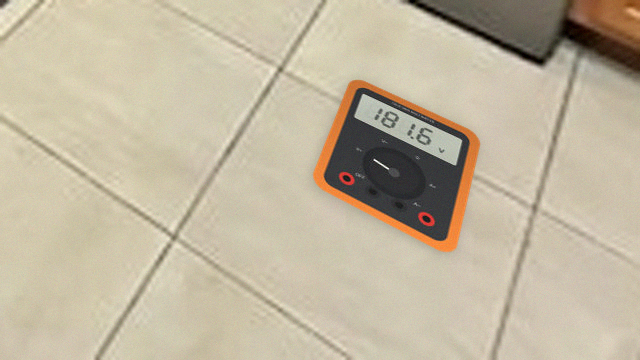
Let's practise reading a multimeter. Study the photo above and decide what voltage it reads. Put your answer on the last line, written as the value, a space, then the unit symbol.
181.6 V
